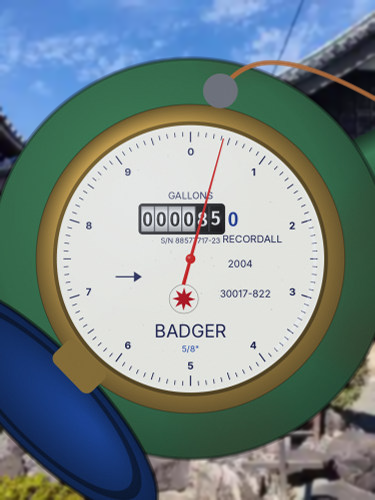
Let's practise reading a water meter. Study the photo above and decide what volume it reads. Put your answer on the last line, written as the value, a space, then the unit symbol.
850.4 gal
